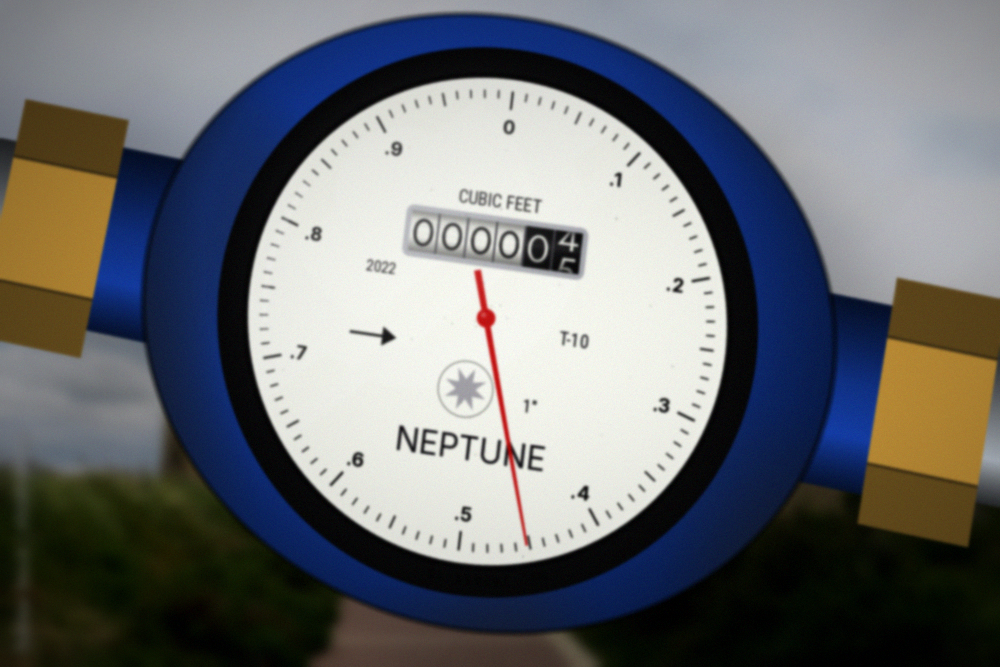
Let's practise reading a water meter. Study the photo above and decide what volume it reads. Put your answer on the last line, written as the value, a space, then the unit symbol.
4.45 ft³
